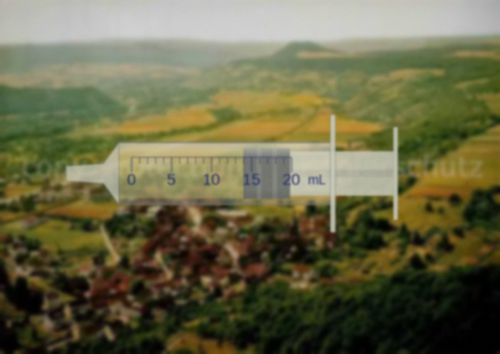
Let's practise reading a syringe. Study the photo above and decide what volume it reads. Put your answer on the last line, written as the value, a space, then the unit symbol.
14 mL
